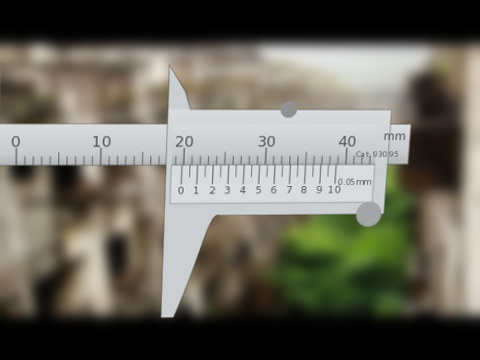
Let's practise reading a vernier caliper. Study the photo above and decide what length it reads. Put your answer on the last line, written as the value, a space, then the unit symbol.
19.8 mm
